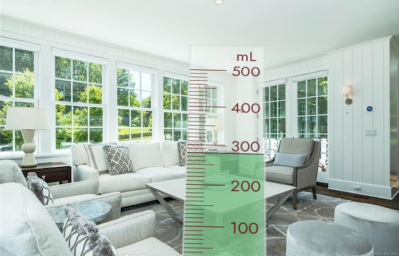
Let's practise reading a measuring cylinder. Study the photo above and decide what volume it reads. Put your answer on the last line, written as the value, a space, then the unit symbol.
280 mL
